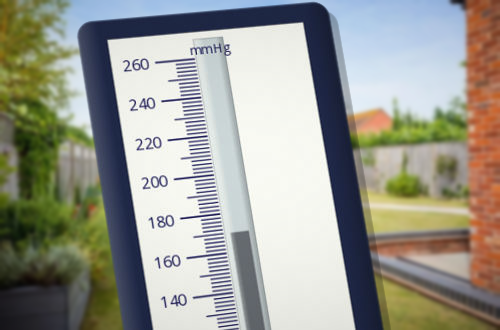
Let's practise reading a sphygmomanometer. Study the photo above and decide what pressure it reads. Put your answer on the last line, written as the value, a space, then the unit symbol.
170 mmHg
